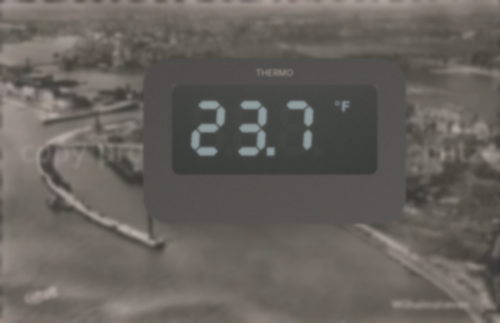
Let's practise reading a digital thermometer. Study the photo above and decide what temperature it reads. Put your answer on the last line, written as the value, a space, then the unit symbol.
23.7 °F
